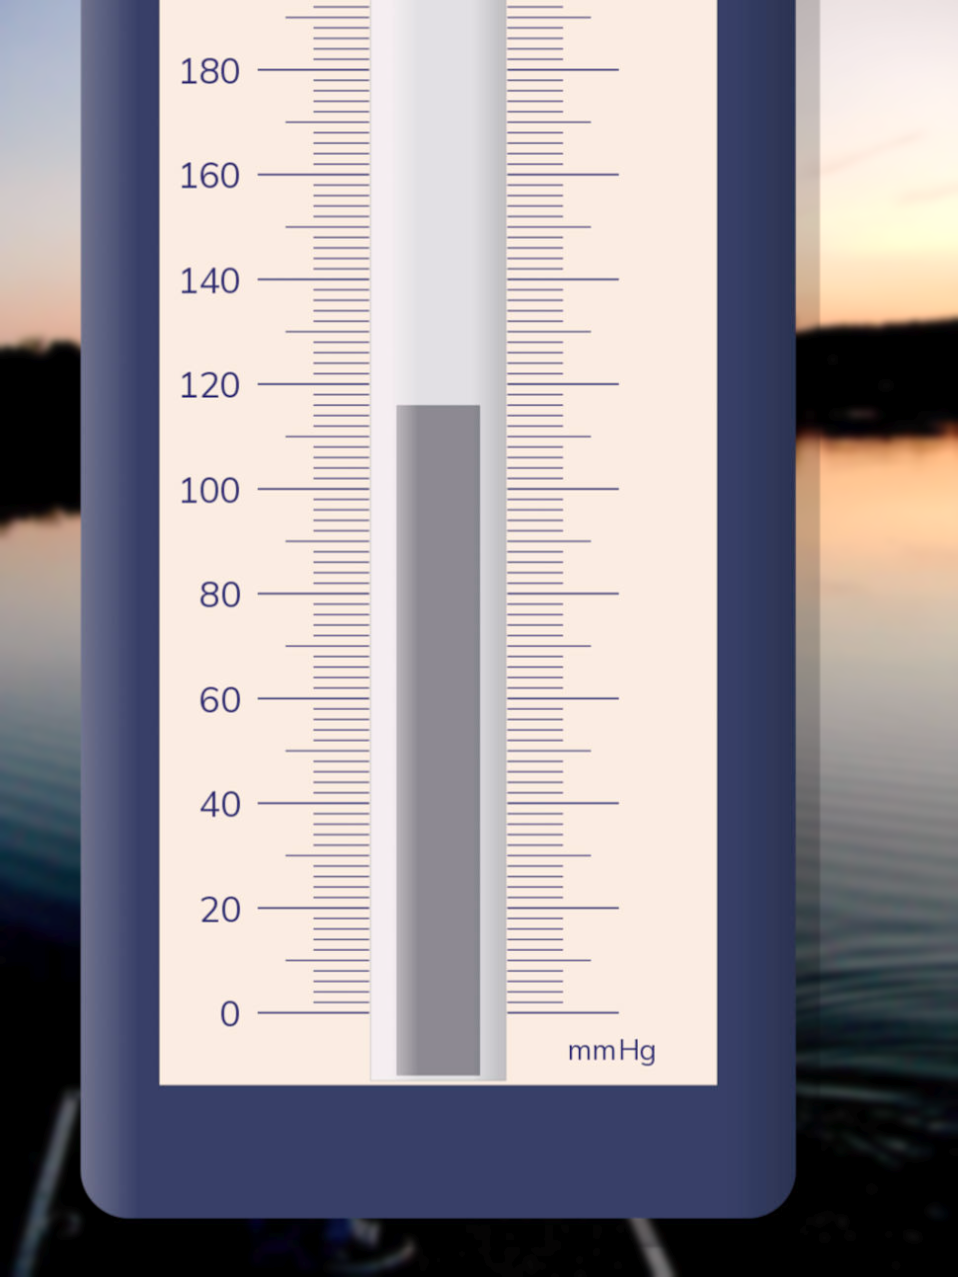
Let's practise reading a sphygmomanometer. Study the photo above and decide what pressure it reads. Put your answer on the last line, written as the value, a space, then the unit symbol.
116 mmHg
